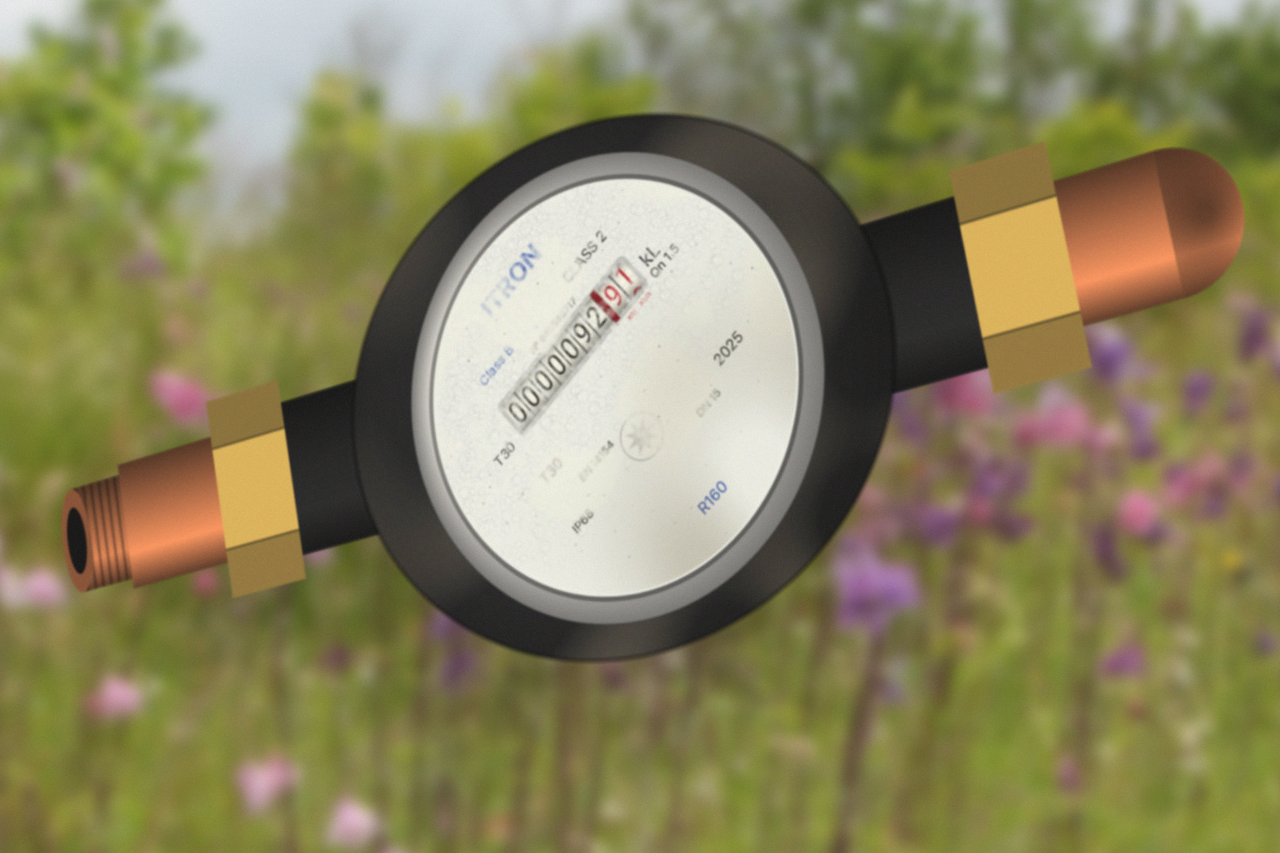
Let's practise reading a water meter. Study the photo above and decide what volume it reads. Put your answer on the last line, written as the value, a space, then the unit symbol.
92.91 kL
